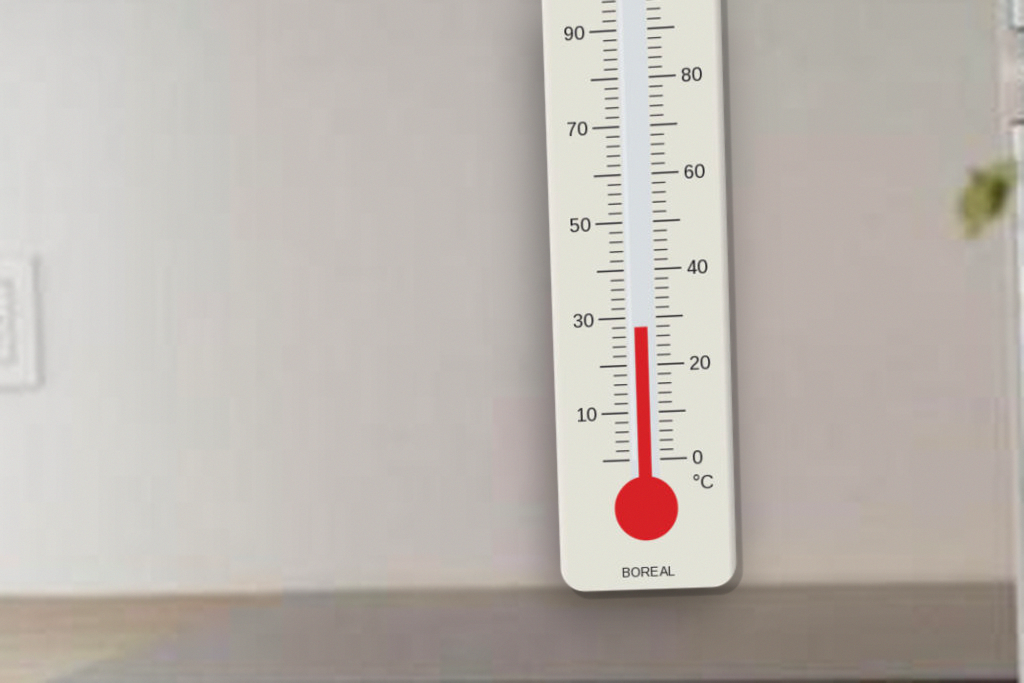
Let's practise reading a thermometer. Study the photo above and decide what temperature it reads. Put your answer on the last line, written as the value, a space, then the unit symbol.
28 °C
